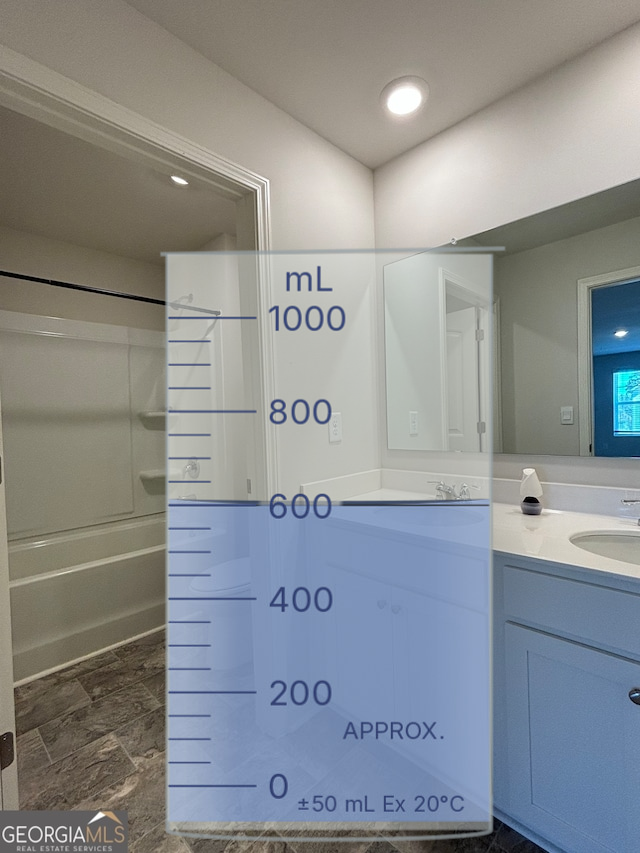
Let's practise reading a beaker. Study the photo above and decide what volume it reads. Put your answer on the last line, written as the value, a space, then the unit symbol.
600 mL
